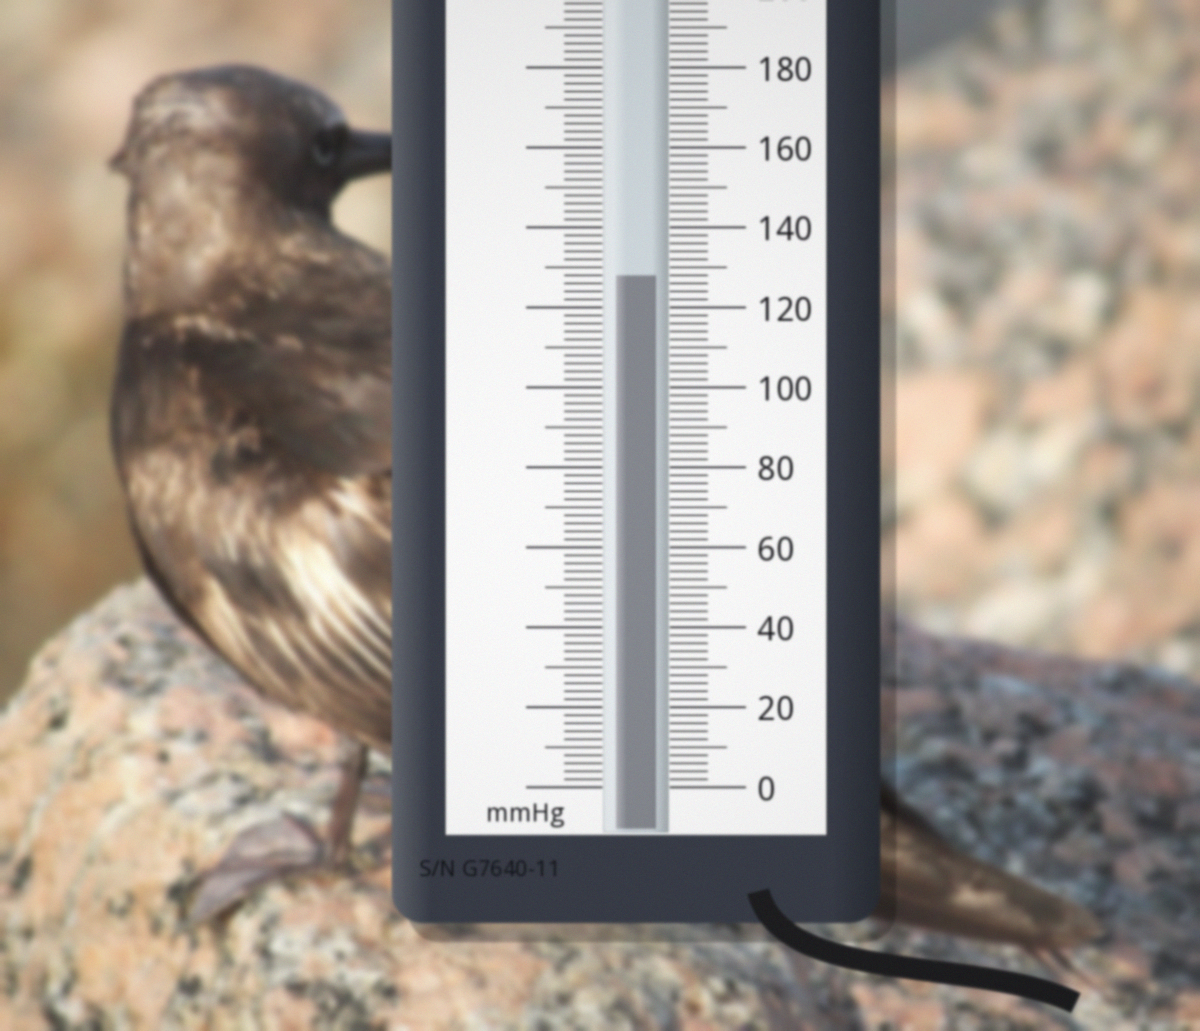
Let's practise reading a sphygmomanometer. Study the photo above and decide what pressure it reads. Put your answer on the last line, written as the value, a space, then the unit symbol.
128 mmHg
